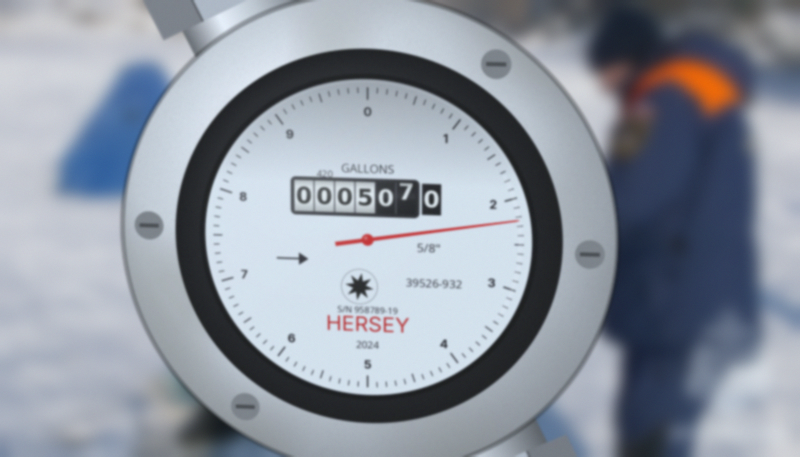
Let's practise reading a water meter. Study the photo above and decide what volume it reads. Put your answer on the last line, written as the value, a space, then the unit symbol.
5072.2 gal
